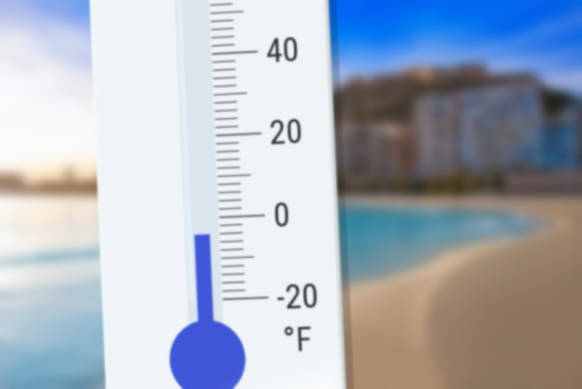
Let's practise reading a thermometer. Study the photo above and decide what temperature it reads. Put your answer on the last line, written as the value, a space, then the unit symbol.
-4 °F
